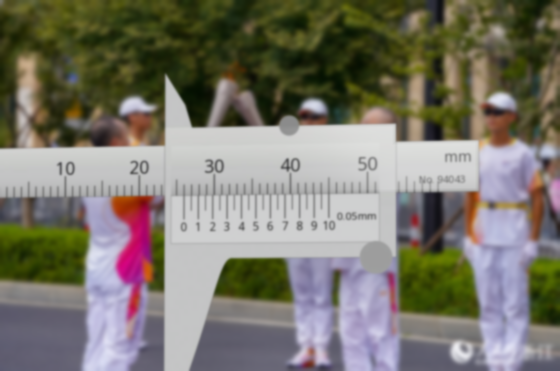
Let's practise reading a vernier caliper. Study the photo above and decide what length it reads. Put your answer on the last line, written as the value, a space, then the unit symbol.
26.0 mm
